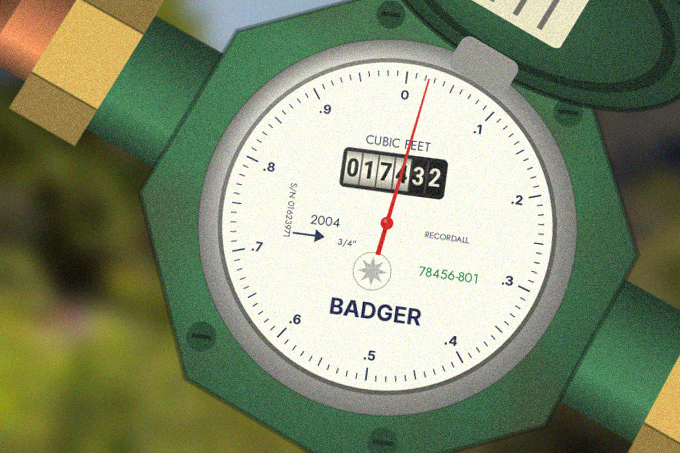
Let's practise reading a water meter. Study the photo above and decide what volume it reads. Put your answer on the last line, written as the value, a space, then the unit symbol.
17432.02 ft³
